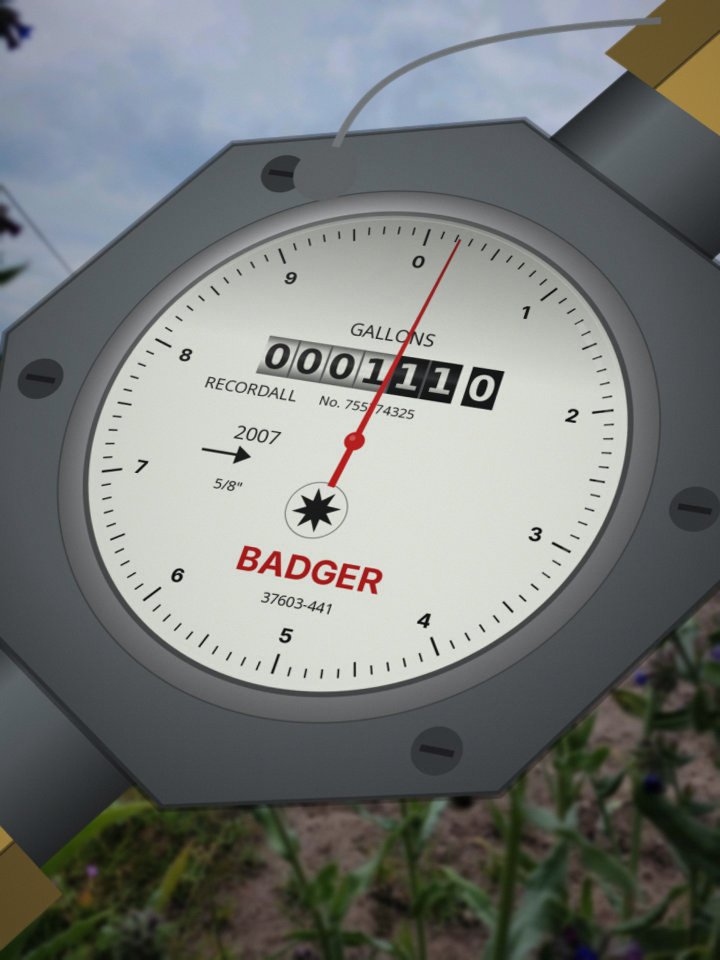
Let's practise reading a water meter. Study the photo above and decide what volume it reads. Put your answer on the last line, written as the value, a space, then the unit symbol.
1110.2 gal
